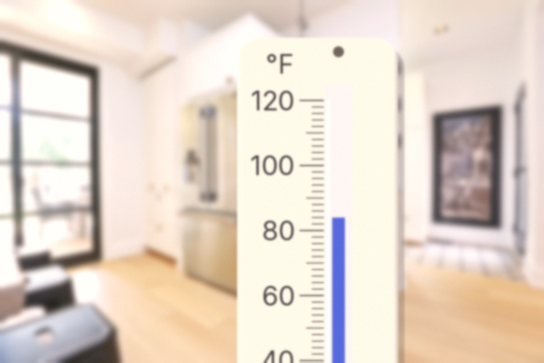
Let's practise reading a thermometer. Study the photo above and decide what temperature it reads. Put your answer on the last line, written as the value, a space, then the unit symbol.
84 °F
